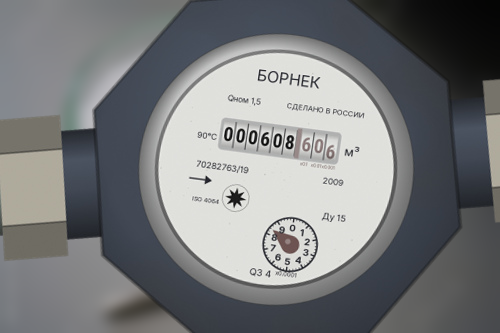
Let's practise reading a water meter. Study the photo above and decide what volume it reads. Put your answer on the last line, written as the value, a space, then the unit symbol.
608.6058 m³
